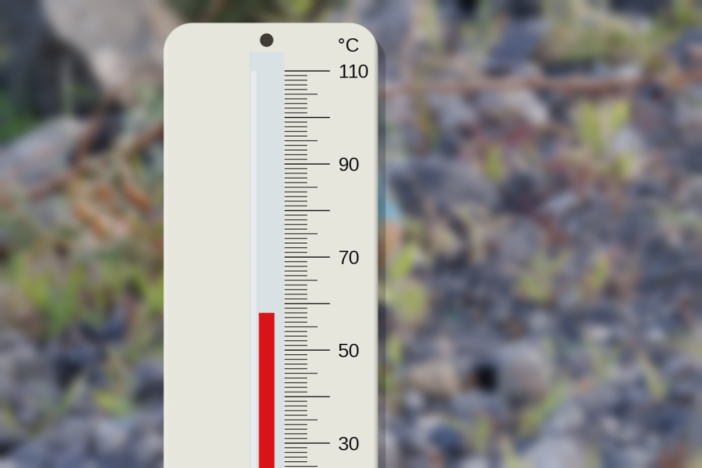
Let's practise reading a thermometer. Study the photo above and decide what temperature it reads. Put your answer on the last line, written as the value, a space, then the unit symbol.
58 °C
